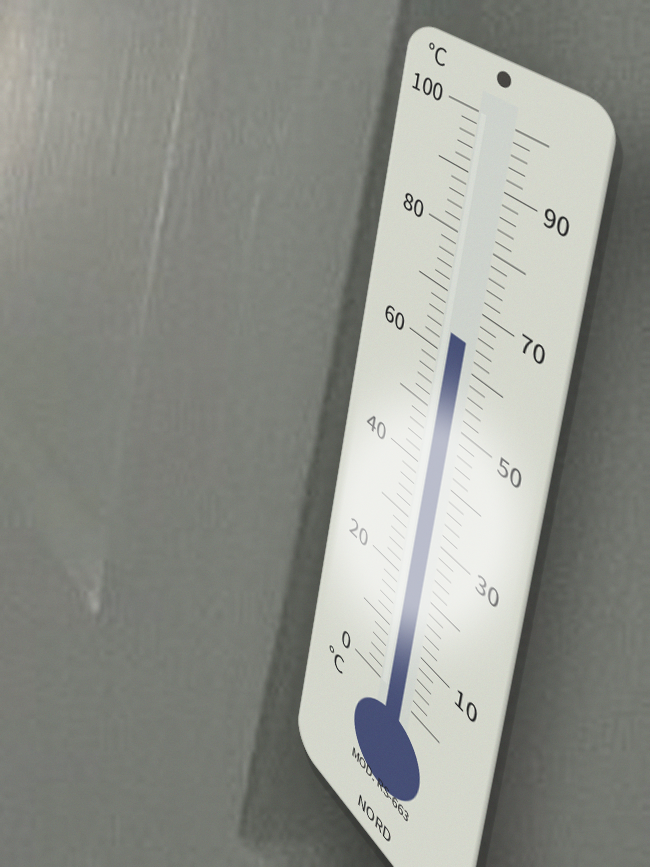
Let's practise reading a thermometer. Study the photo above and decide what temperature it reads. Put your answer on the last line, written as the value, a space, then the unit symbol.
64 °C
